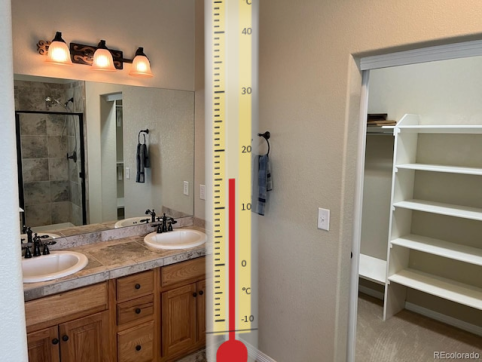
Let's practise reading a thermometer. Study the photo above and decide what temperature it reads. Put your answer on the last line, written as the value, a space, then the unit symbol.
15 °C
